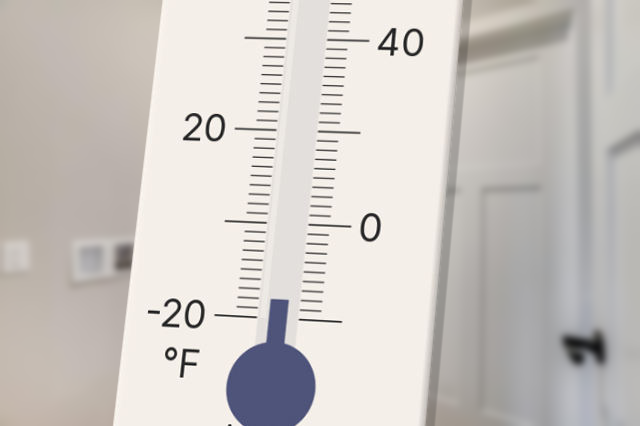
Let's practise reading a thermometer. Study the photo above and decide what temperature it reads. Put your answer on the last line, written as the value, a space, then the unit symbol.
-16 °F
